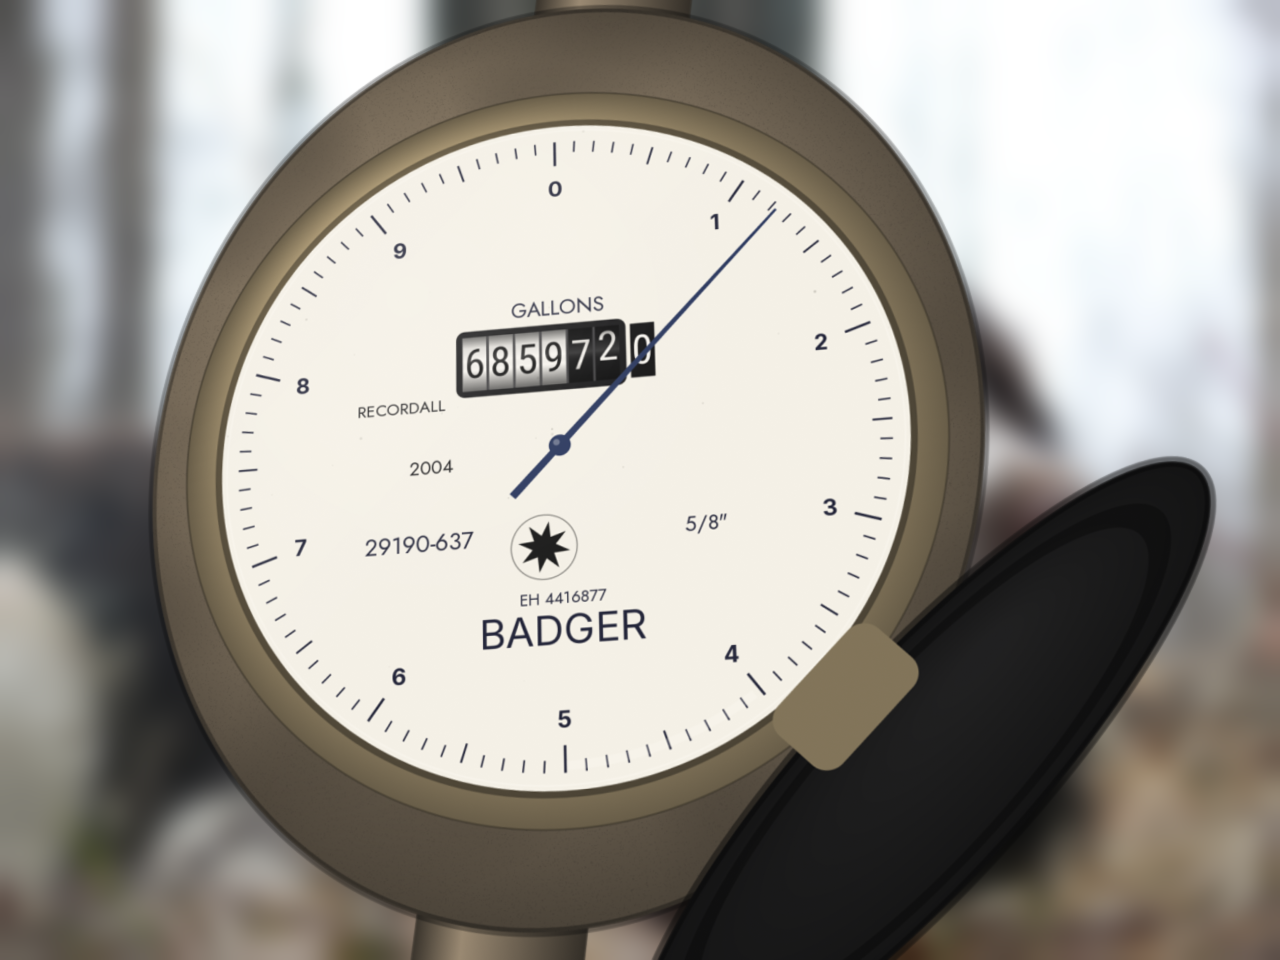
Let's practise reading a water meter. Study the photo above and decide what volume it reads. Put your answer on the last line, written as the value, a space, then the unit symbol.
6859721.2 gal
